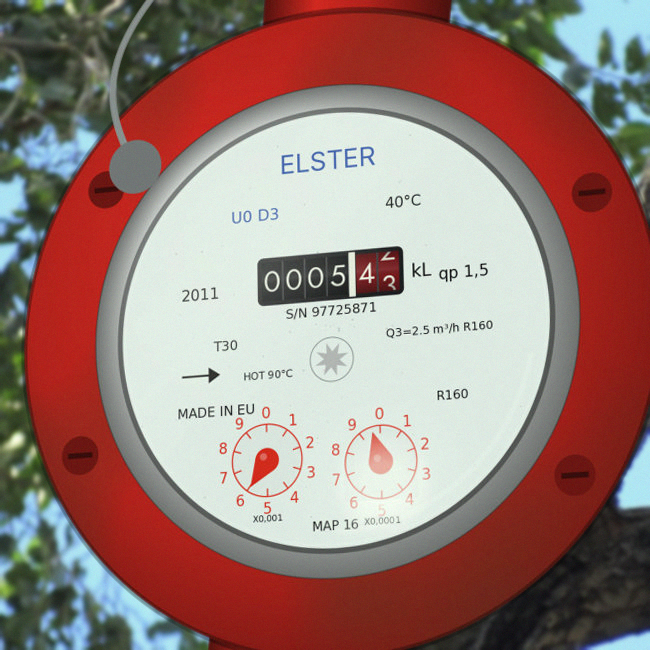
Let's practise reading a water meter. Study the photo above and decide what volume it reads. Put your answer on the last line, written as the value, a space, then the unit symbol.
5.4259 kL
